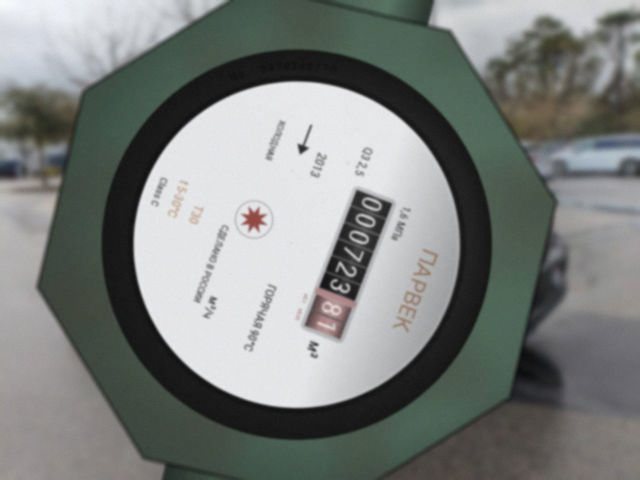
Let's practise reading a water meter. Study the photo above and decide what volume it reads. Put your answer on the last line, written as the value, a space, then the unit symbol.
723.81 m³
